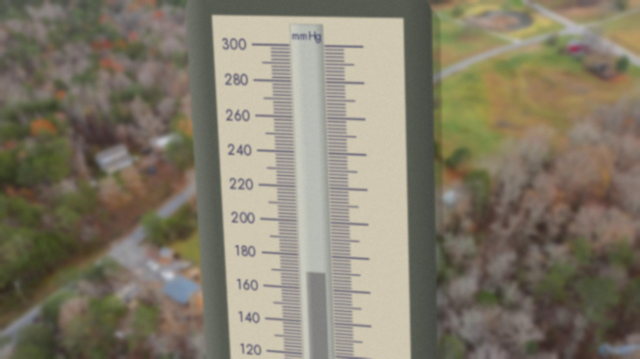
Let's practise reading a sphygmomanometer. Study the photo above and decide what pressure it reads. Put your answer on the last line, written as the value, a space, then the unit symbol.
170 mmHg
